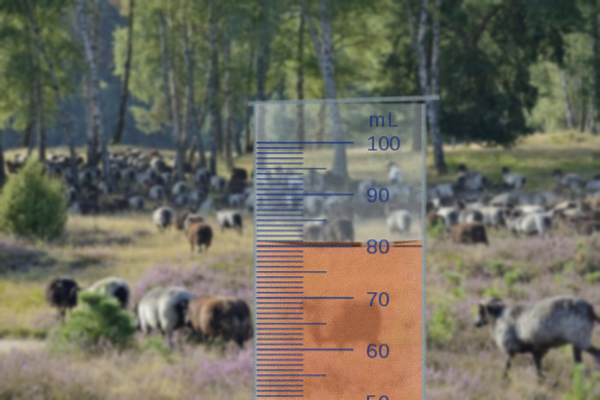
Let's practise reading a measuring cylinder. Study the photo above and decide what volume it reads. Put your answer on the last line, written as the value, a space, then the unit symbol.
80 mL
